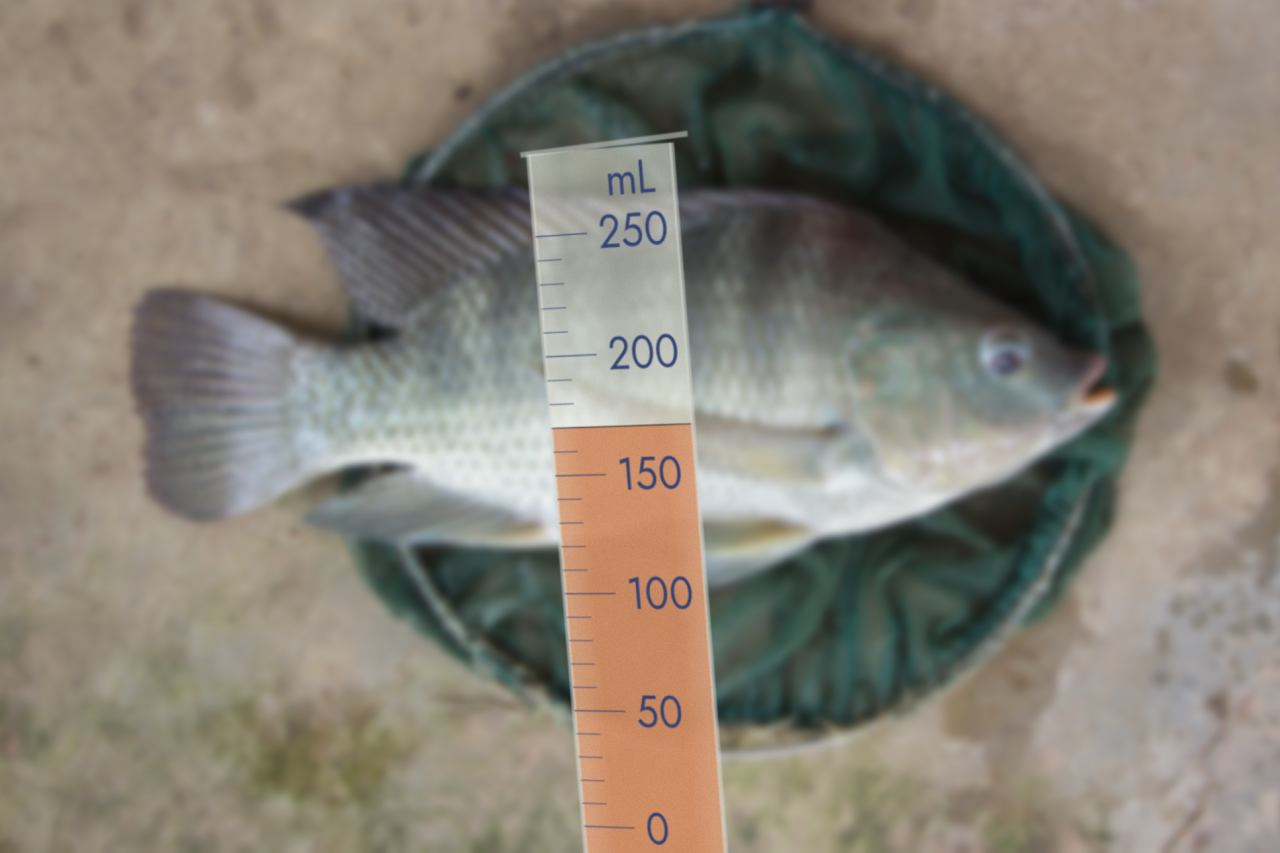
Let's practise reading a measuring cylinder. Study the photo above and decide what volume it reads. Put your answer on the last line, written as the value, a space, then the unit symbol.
170 mL
